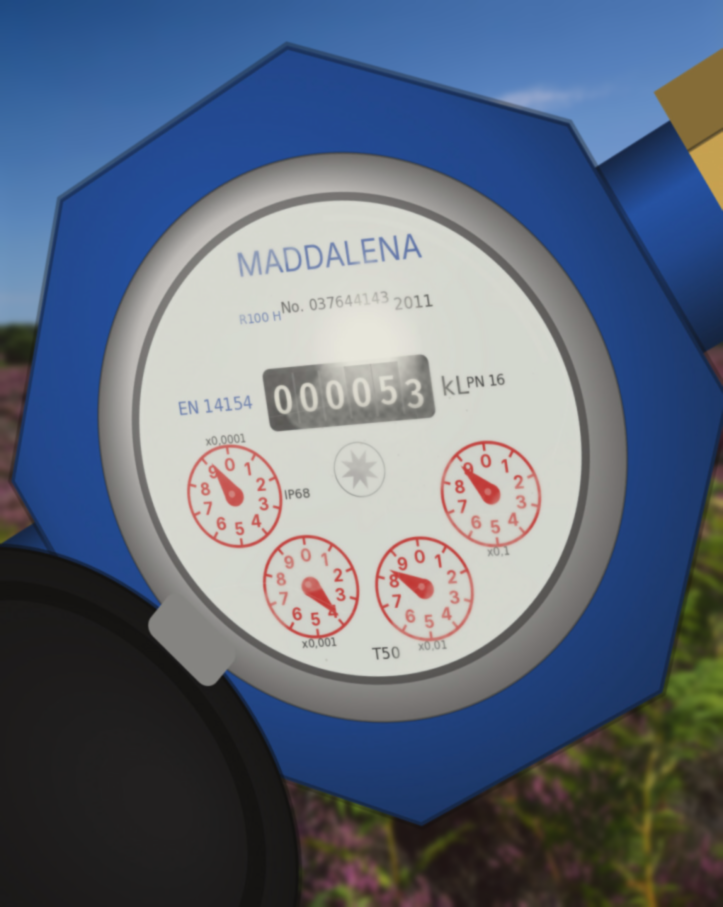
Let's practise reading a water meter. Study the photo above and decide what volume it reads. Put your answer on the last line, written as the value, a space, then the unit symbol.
52.8839 kL
